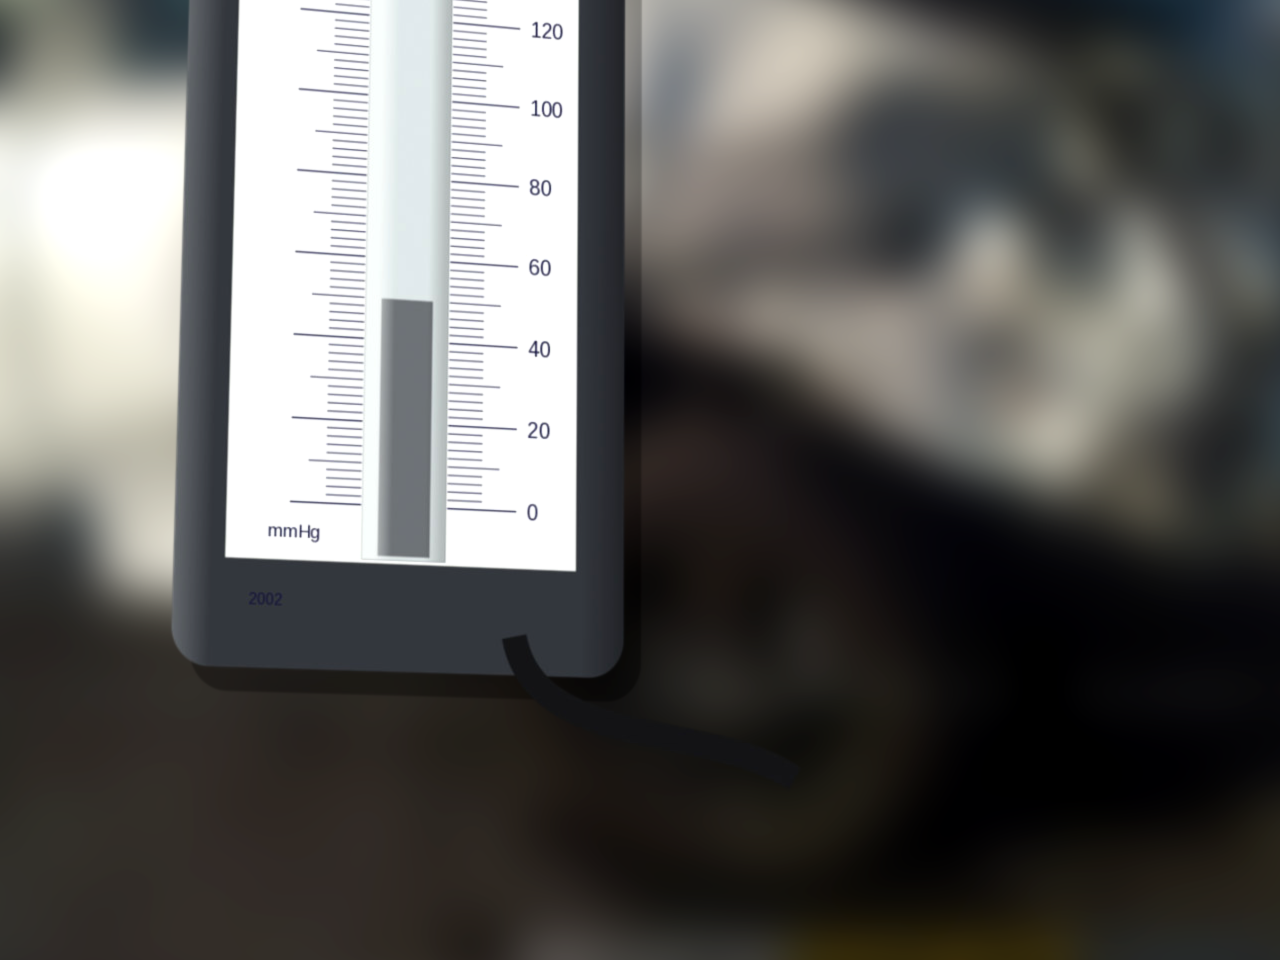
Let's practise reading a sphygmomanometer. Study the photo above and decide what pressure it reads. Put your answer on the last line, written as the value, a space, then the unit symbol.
50 mmHg
